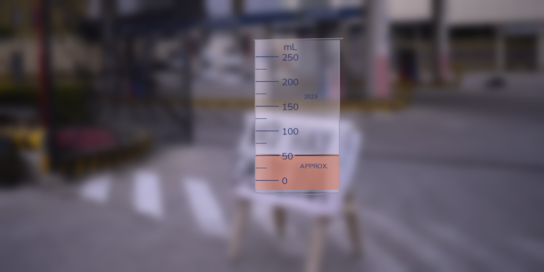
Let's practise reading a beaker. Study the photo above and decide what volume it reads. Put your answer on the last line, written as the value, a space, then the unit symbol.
50 mL
